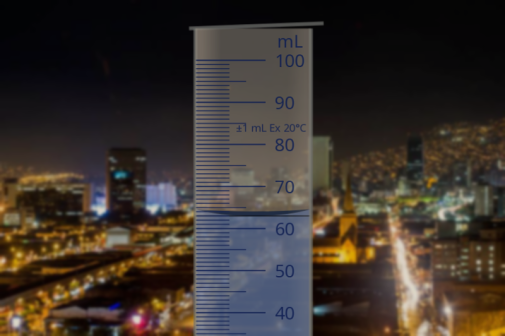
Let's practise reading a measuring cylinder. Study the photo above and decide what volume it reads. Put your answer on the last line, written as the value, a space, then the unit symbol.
63 mL
